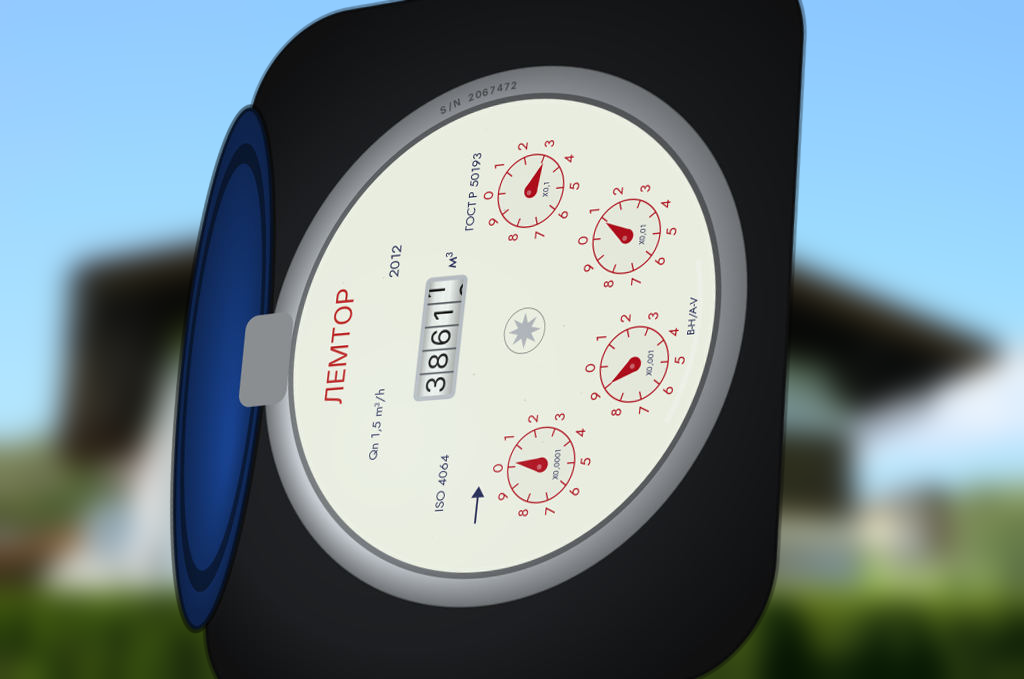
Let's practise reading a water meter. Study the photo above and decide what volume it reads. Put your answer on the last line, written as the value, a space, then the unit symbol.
38611.3090 m³
